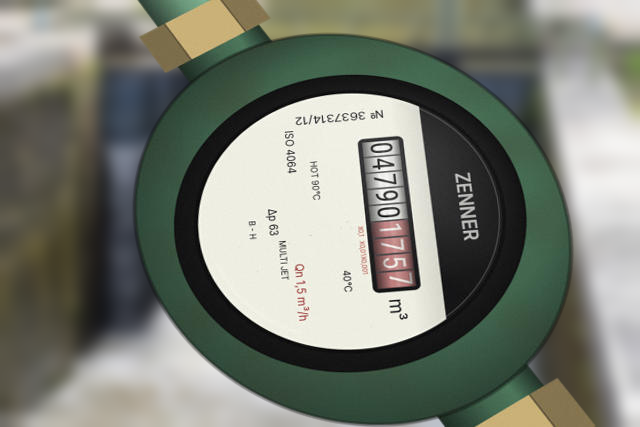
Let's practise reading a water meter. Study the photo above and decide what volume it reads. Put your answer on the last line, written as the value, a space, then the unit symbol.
4790.1757 m³
